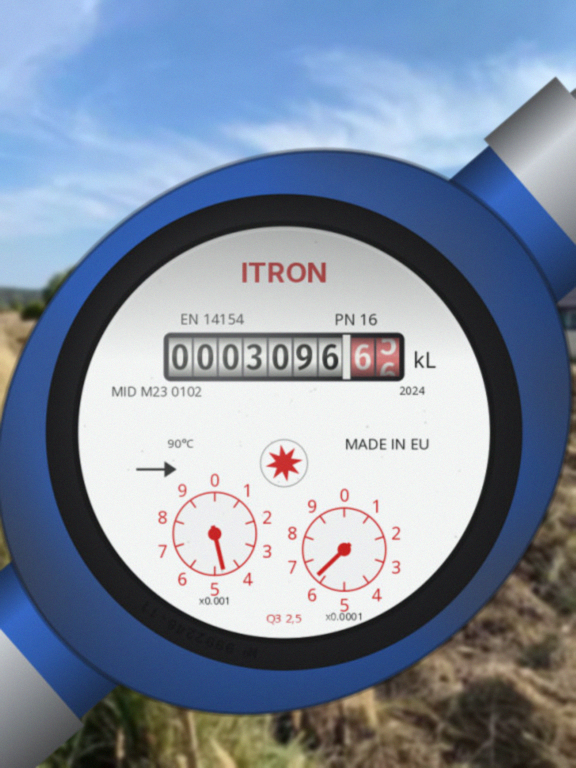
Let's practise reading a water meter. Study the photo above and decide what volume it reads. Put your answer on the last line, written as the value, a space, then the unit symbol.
3096.6546 kL
